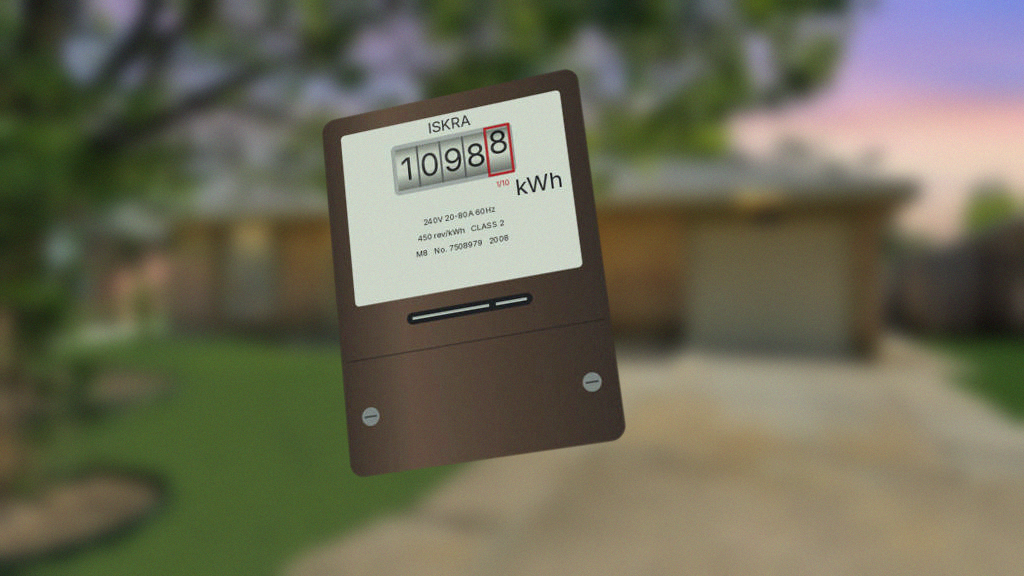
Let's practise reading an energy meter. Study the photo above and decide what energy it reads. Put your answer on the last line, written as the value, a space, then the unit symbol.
1098.8 kWh
